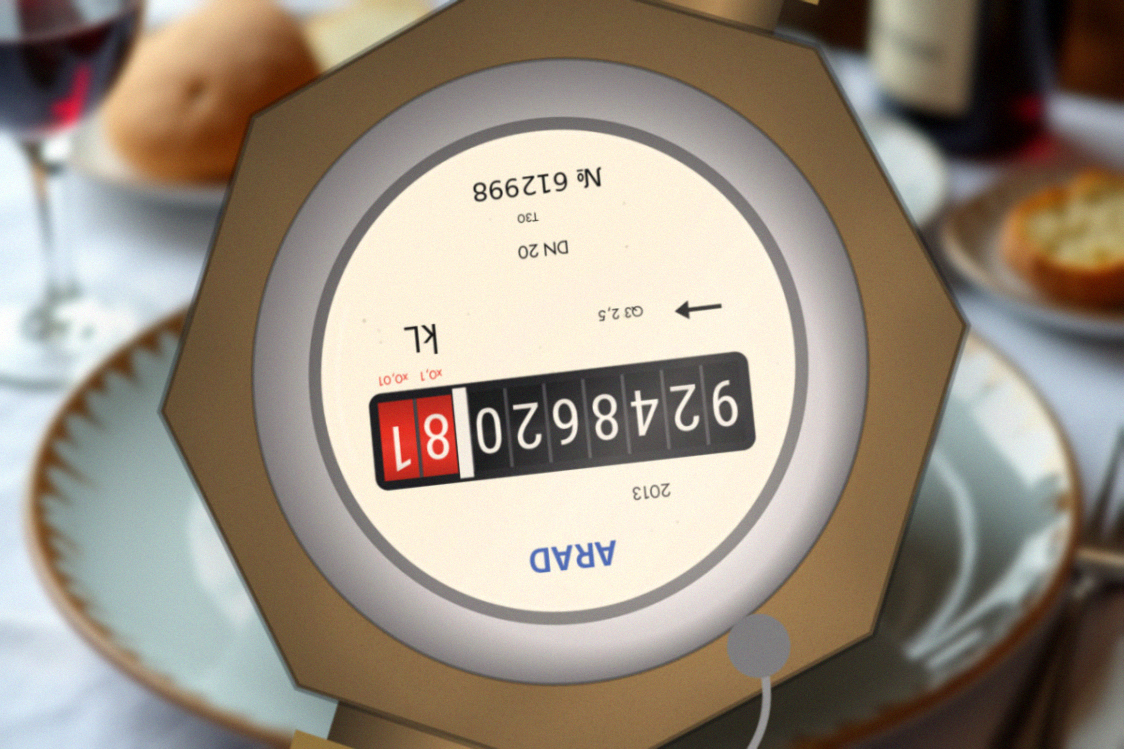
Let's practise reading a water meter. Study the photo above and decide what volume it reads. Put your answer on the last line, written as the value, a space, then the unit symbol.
9248620.81 kL
